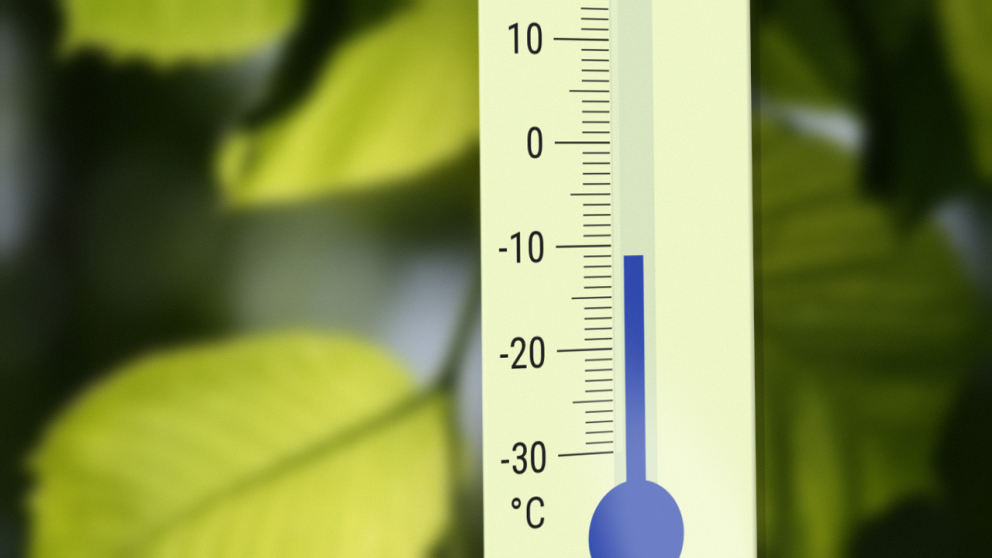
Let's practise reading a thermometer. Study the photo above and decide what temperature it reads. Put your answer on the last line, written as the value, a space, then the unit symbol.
-11 °C
